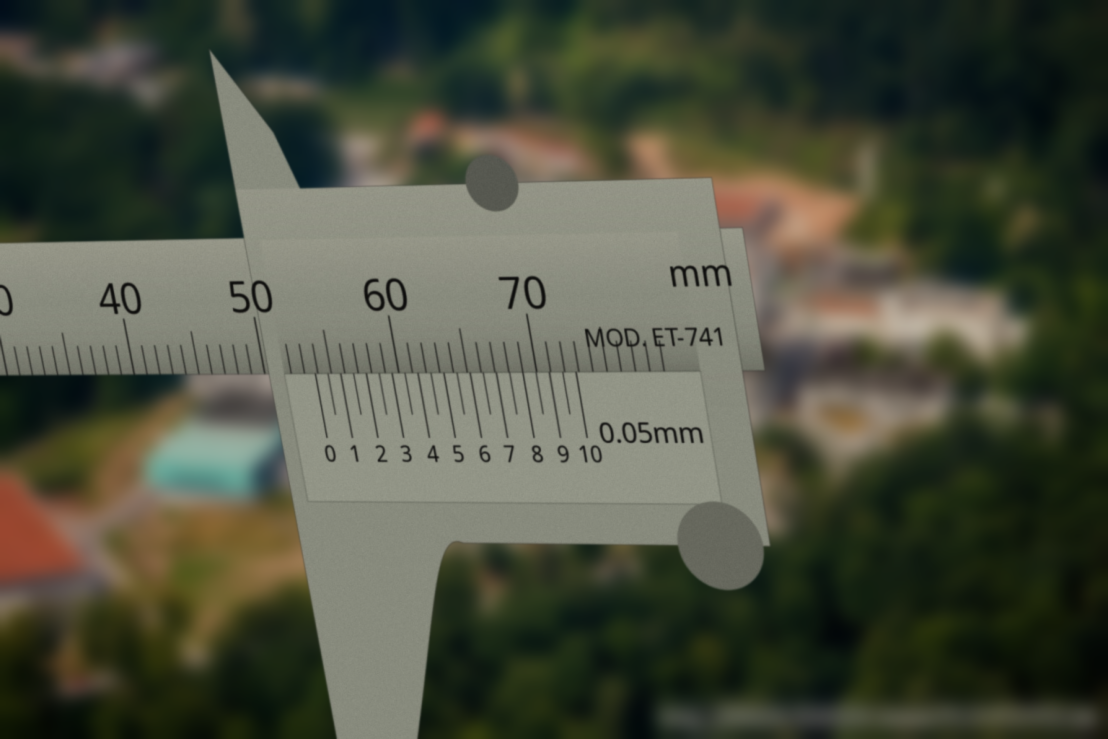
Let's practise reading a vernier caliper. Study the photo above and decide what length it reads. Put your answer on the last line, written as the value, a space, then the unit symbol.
53.8 mm
